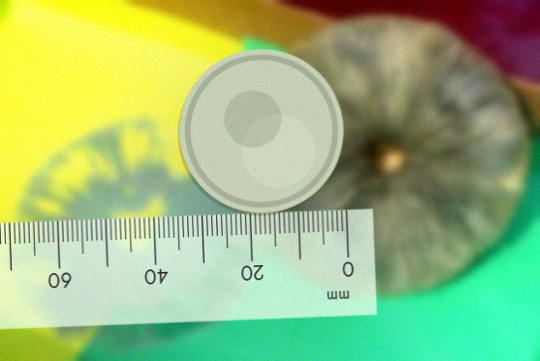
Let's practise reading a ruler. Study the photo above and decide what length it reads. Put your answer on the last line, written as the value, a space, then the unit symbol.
34 mm
